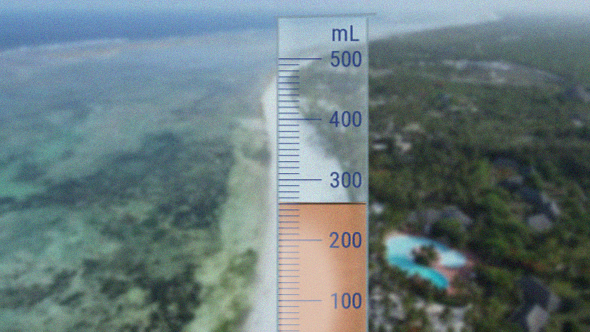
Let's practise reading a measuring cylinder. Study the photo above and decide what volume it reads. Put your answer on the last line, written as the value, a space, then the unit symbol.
260 mL
